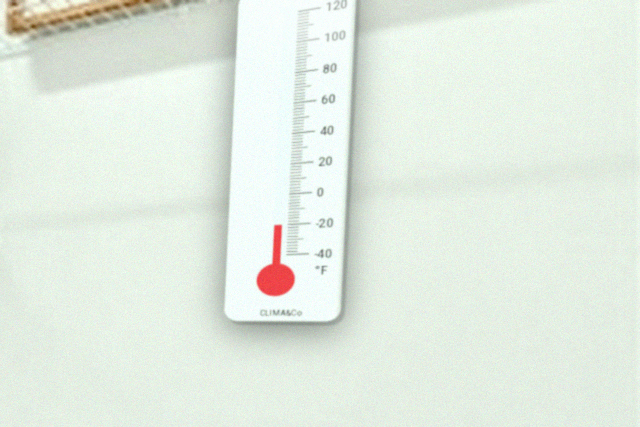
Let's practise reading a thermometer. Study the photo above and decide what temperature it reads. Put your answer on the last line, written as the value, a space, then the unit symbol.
-20 °F
